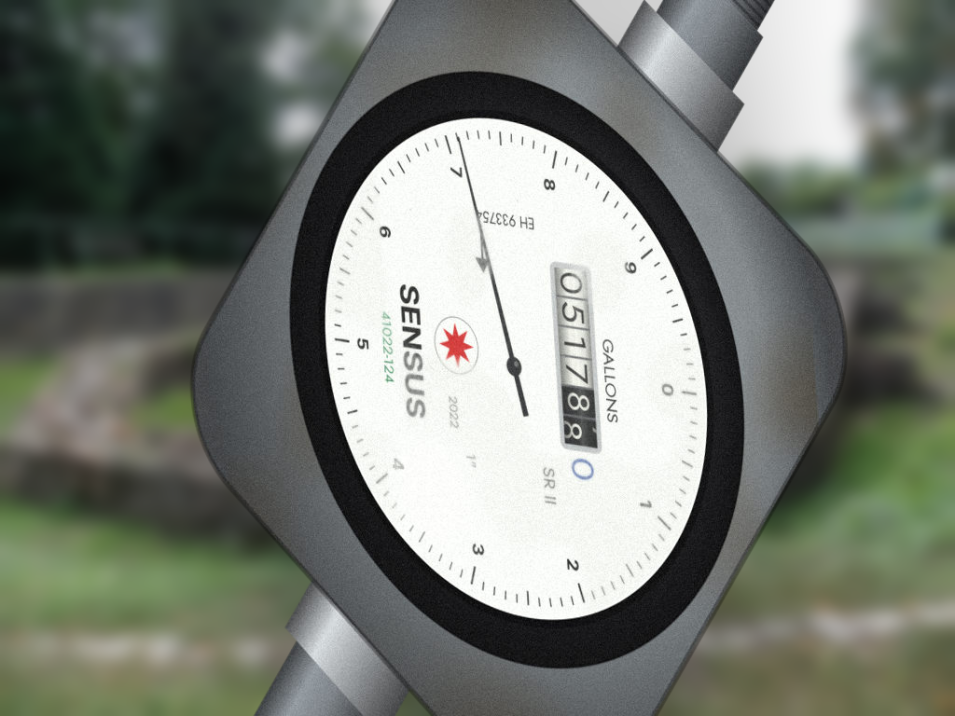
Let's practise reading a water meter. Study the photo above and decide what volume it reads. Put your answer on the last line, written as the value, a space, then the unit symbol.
517877.1 gal
